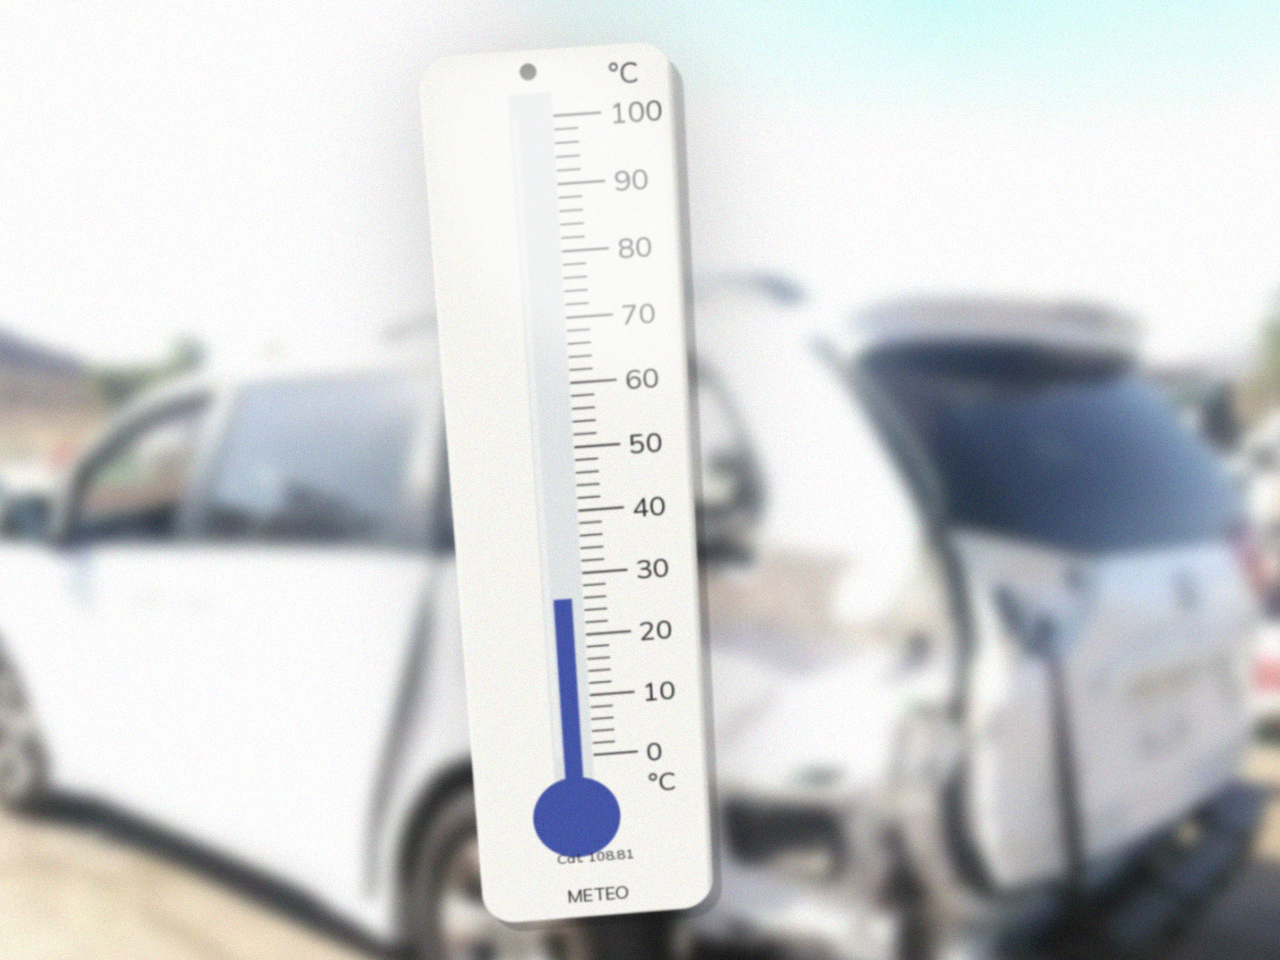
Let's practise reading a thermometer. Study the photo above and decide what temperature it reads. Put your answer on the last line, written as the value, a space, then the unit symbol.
26 °C
